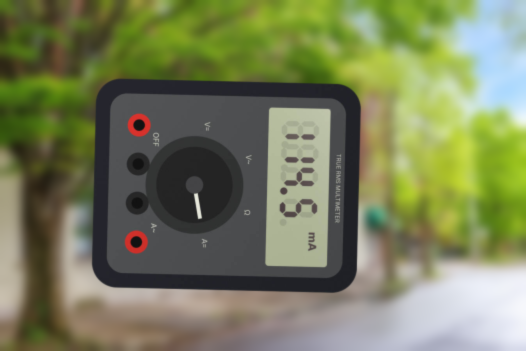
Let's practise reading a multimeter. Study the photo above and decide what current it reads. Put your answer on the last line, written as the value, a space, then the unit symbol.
114.5 mA
